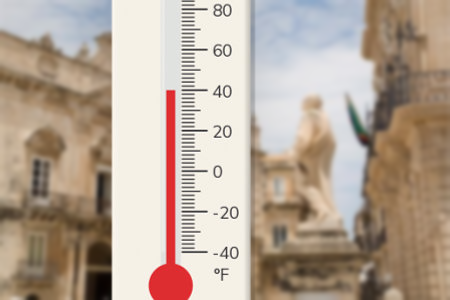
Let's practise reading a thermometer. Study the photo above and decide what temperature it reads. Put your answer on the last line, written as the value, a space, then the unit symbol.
40 °F
